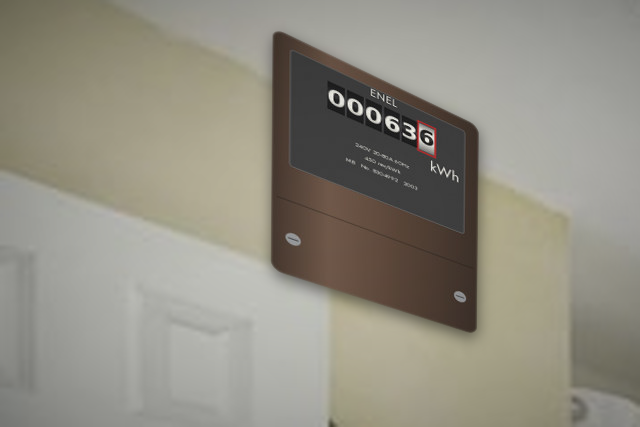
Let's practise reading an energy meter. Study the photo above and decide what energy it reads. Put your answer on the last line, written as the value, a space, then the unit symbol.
63.6 kWh
